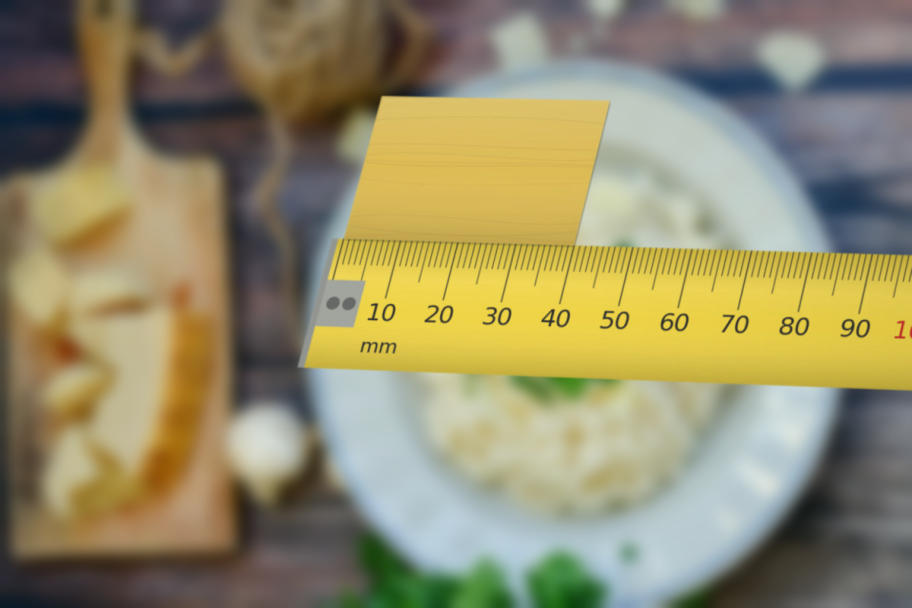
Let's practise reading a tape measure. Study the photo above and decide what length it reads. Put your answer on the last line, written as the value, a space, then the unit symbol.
40 mm
